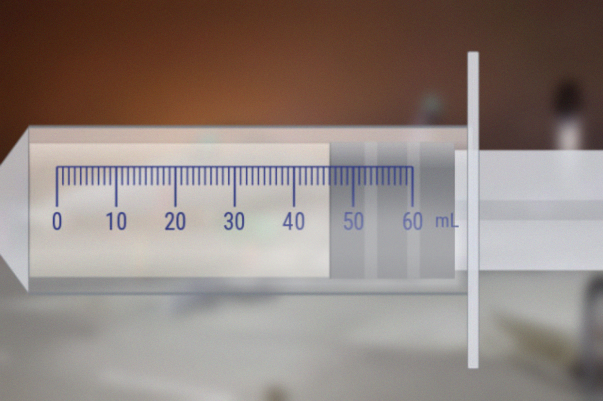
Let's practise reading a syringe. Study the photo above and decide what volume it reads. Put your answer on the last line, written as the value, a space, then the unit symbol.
46 mL
